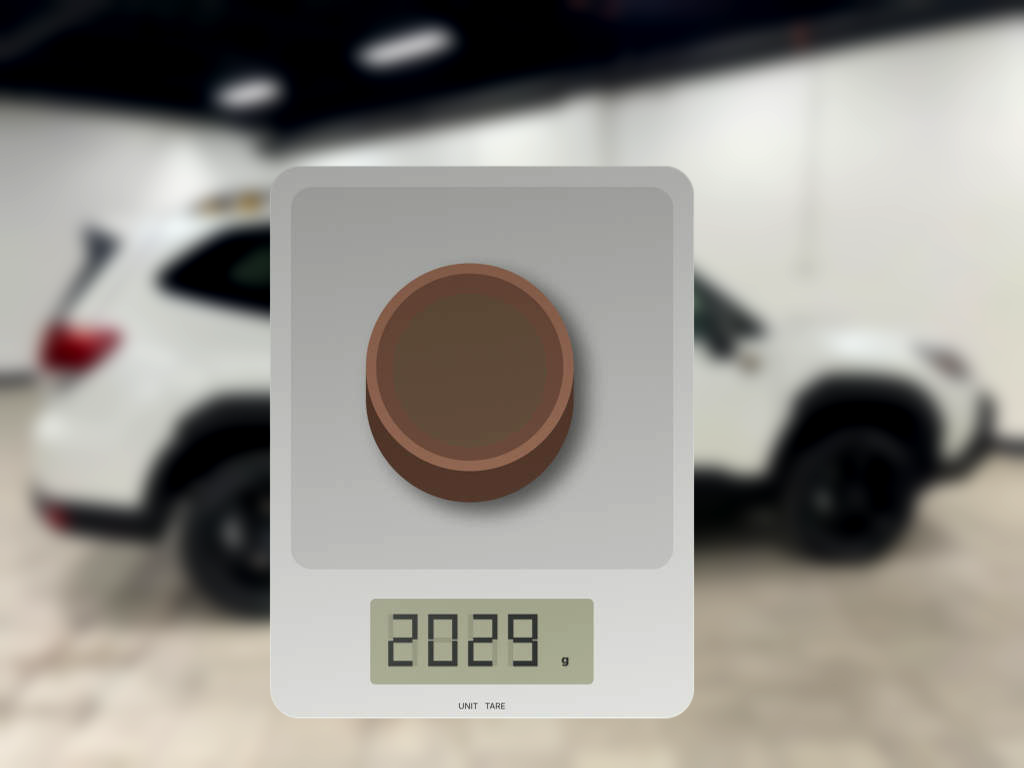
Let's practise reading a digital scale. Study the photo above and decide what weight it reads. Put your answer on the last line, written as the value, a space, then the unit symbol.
2029 g
